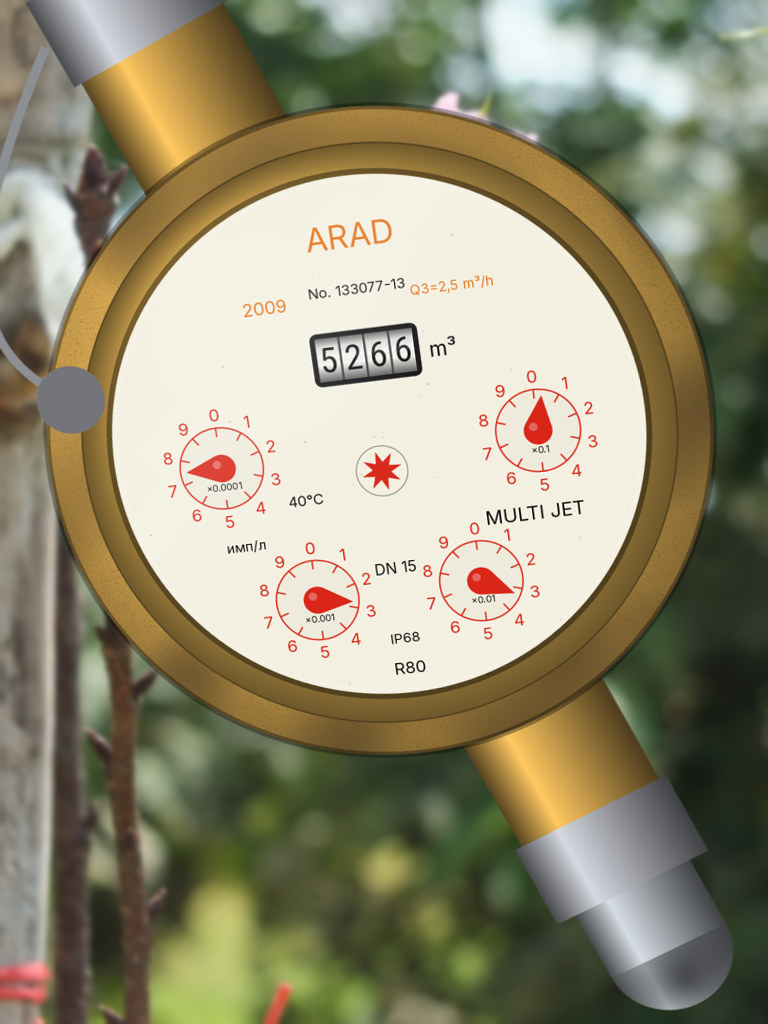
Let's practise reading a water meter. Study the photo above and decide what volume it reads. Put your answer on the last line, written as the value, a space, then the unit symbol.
5266.0327 m³
